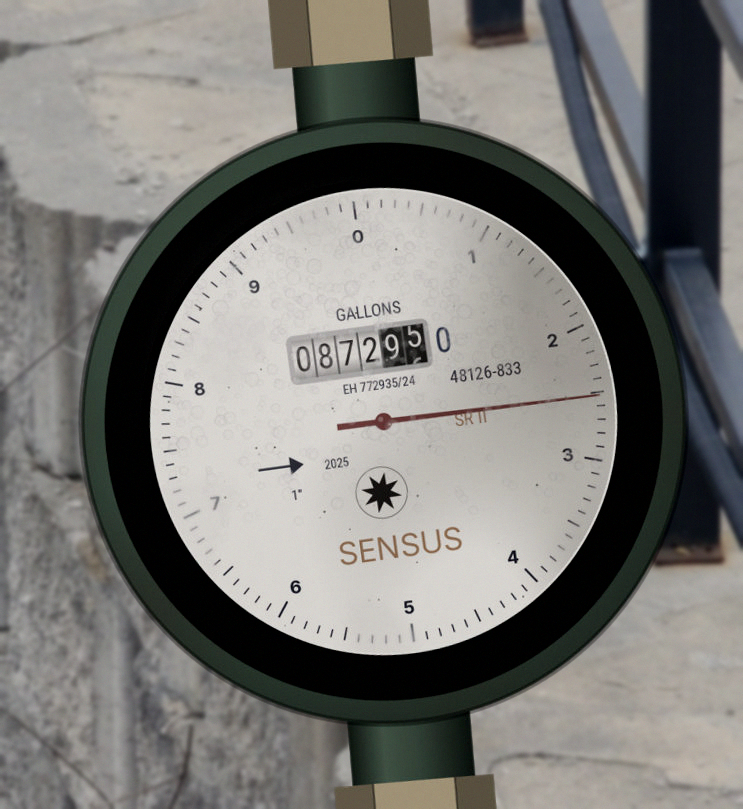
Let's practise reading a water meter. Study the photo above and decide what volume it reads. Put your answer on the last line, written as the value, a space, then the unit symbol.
872952.5 gal
